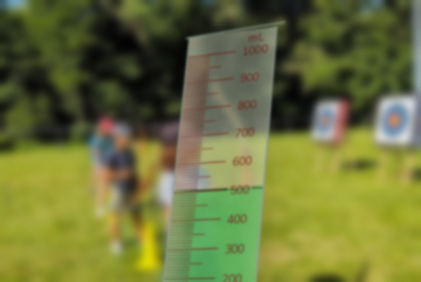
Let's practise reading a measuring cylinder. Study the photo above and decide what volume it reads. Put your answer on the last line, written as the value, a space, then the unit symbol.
500 mL
